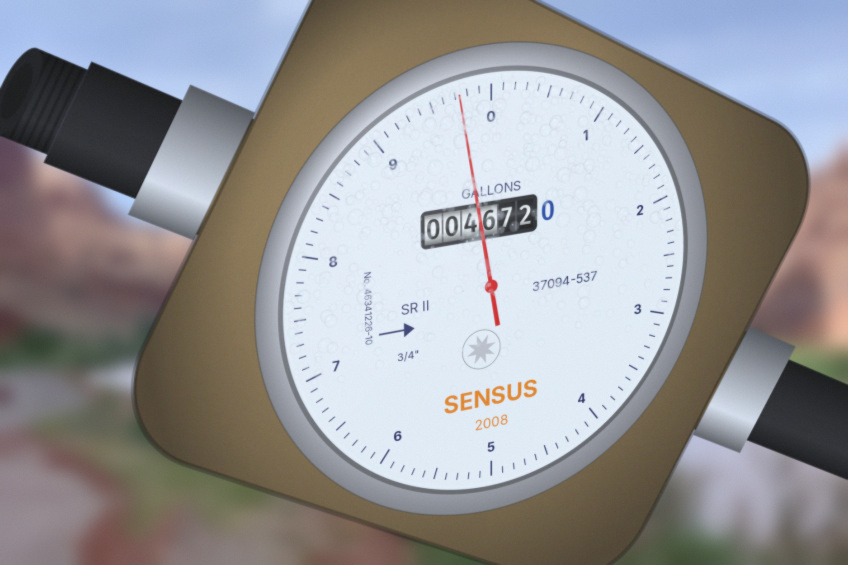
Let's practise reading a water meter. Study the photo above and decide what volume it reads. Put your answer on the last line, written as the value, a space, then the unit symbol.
46719.7 gal
